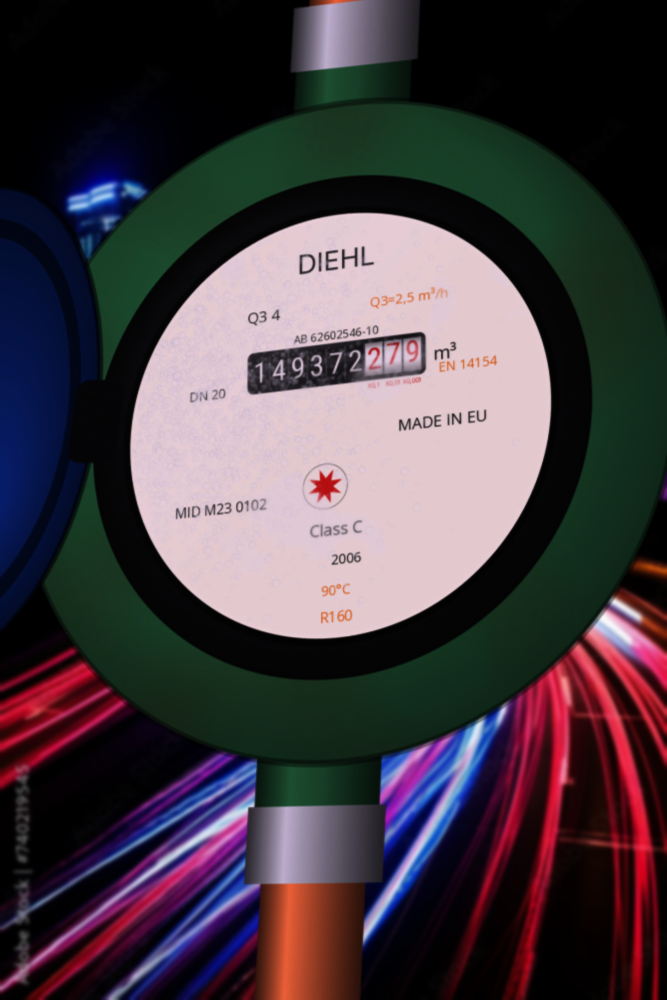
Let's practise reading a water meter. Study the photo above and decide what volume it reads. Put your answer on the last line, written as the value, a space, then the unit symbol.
149372.279 m³
